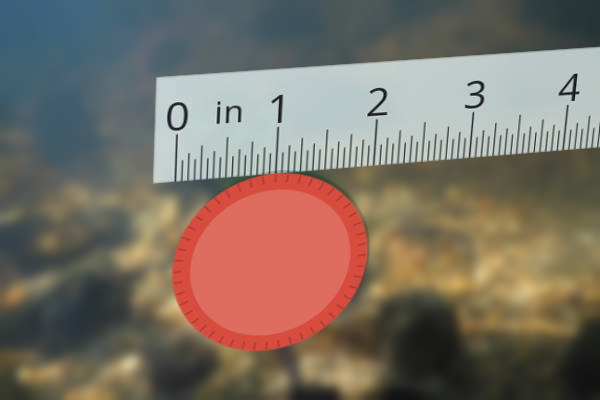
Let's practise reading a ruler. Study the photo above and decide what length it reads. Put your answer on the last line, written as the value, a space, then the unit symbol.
2 in
